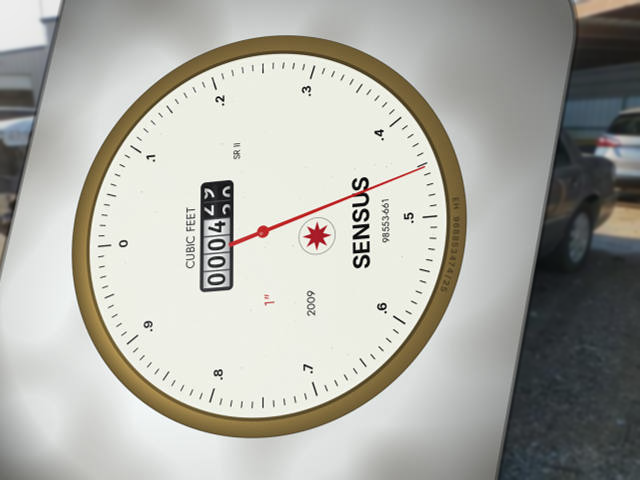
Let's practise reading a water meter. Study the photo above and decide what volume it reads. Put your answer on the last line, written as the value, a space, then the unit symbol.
429.45 ft³
